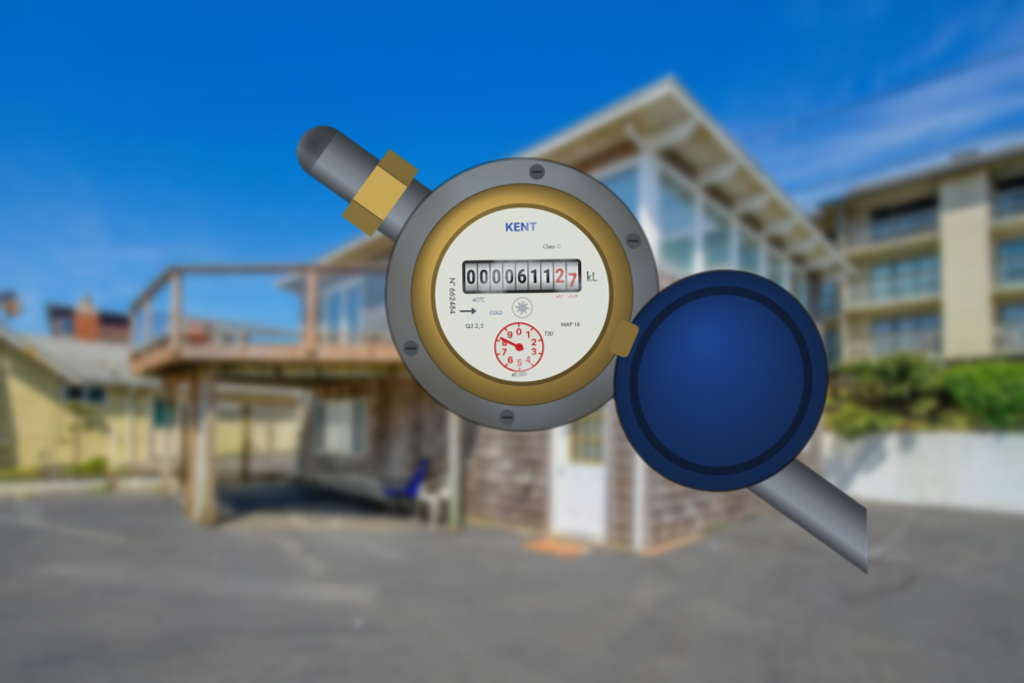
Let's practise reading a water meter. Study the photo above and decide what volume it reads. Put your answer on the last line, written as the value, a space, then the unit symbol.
611.268 kL
